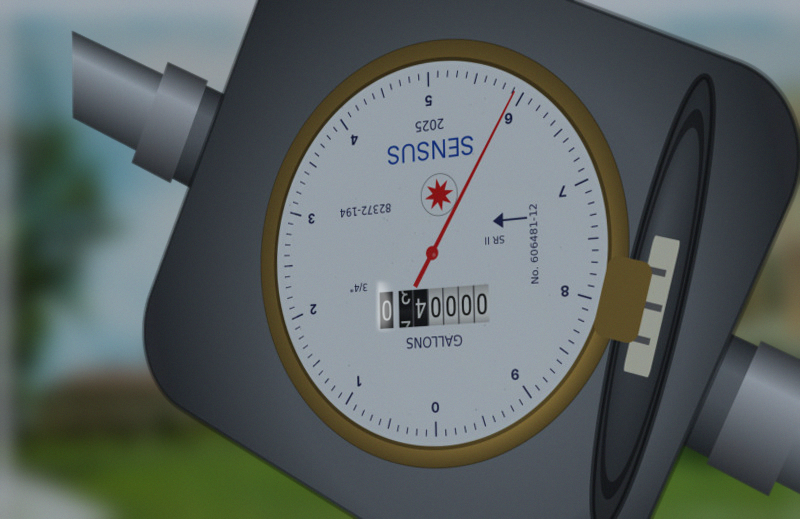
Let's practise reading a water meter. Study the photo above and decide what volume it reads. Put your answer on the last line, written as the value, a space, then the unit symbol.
425.9 gal
